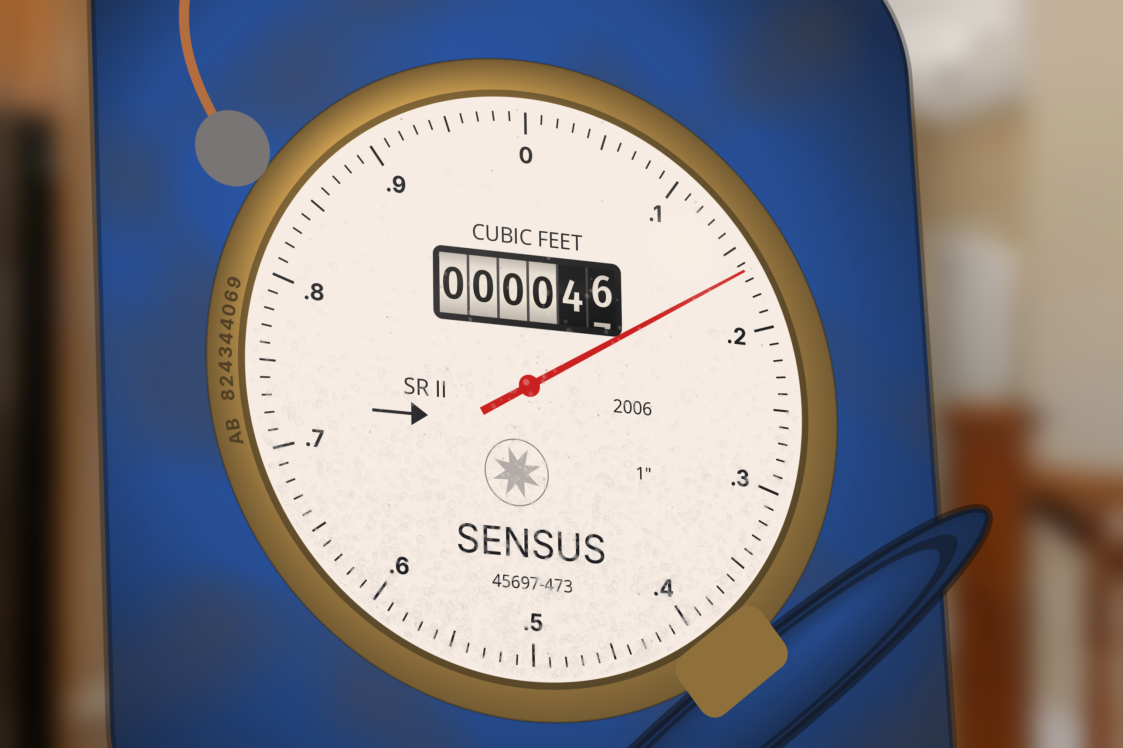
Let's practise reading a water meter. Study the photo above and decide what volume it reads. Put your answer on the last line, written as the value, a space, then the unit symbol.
46.16 ft³
